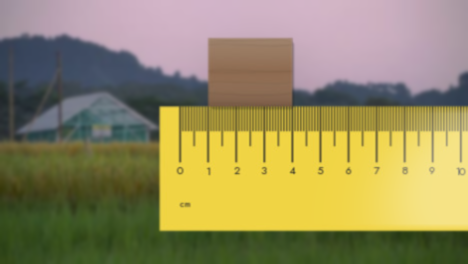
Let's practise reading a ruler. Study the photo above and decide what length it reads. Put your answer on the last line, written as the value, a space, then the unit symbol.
3 cm
